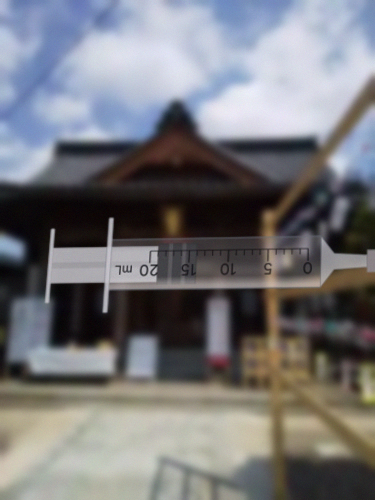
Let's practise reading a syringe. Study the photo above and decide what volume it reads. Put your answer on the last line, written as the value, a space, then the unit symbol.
14 mL
